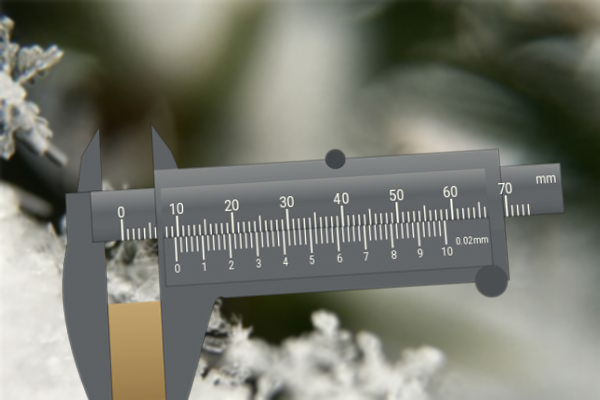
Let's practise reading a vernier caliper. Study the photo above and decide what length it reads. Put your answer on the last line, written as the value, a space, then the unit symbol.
9.5 mm
